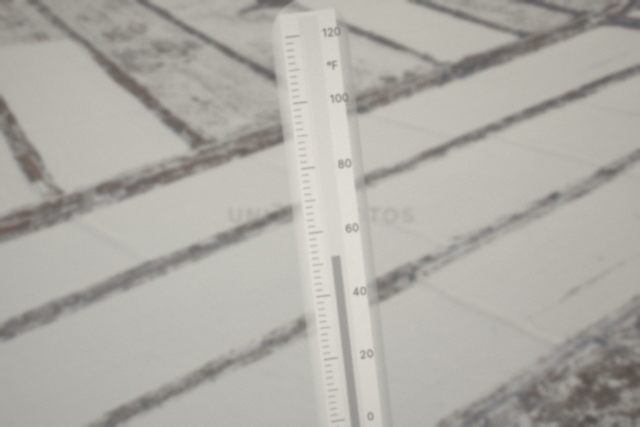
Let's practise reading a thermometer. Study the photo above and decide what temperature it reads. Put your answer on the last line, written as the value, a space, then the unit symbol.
52 °F
